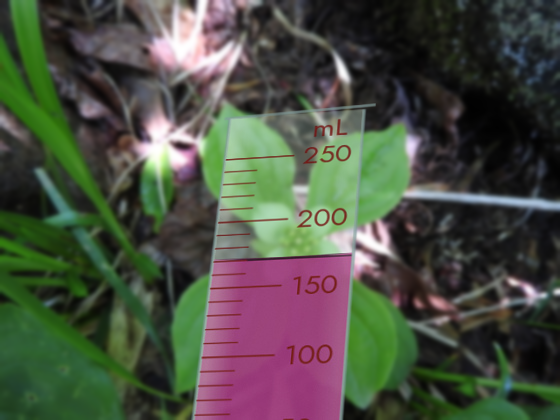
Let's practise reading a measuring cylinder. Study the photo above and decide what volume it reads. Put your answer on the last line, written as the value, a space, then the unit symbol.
170 mL
